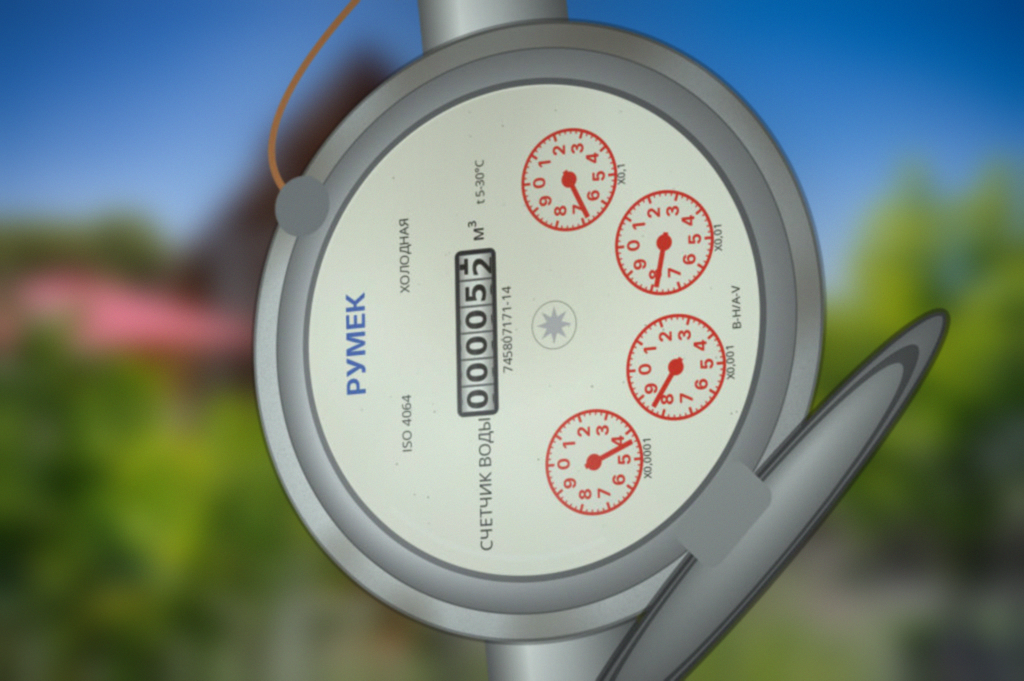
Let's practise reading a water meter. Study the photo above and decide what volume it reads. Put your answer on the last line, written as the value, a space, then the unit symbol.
51.6784 m³
